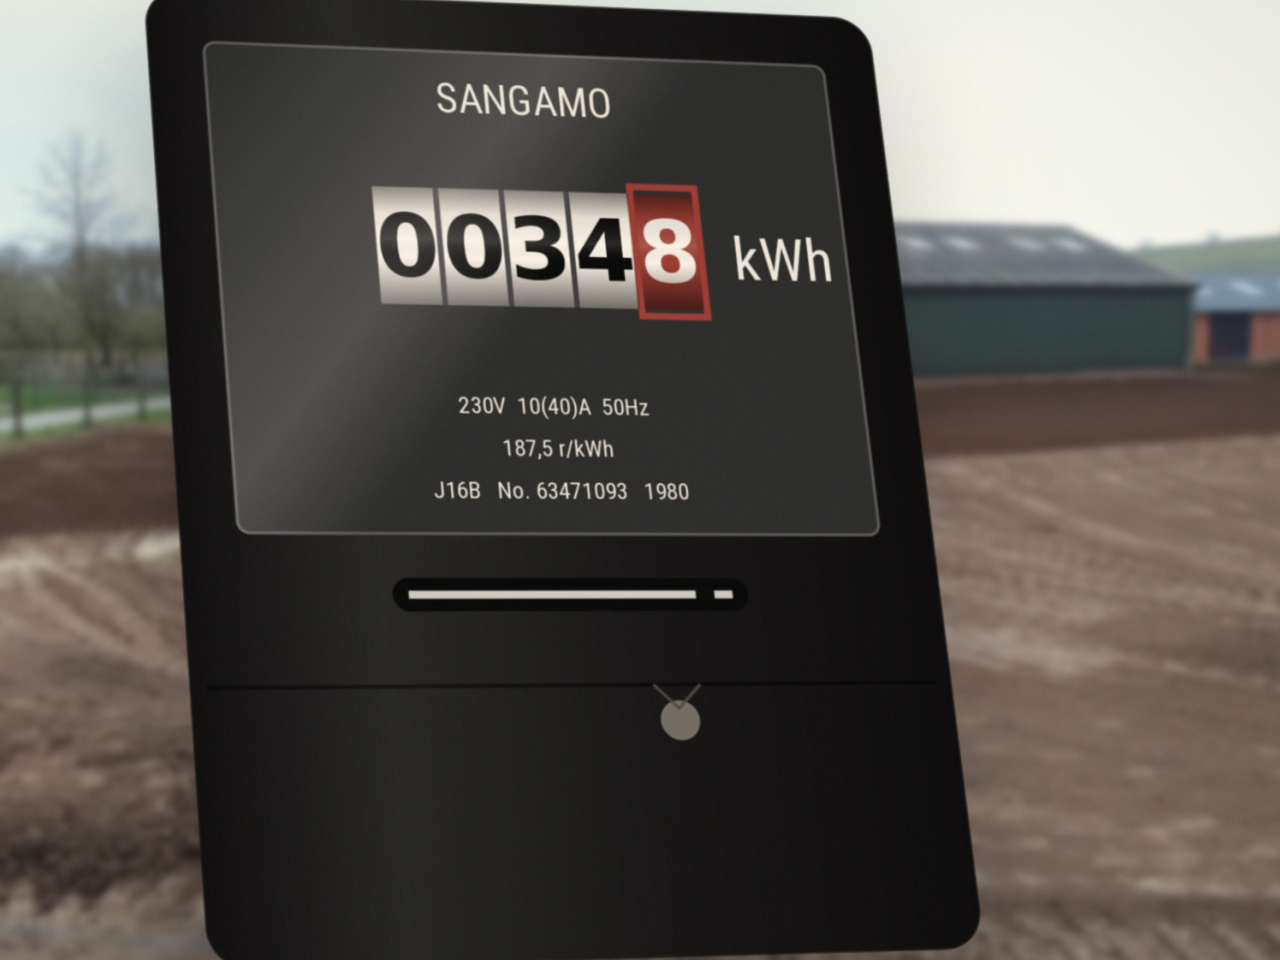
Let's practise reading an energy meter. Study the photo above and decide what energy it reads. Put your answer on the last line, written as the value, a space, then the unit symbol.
34.8 kWh
